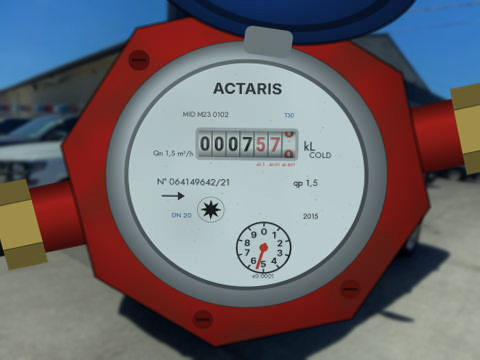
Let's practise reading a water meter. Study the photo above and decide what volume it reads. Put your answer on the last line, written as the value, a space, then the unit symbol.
7.5785 kL
